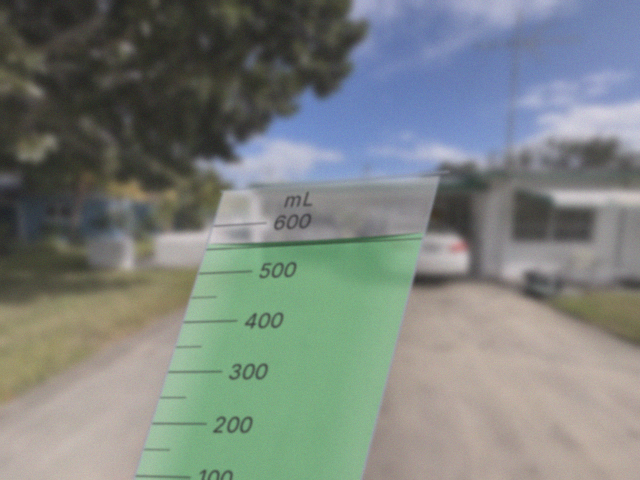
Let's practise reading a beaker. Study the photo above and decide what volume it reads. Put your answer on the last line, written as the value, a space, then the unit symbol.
550 mL
